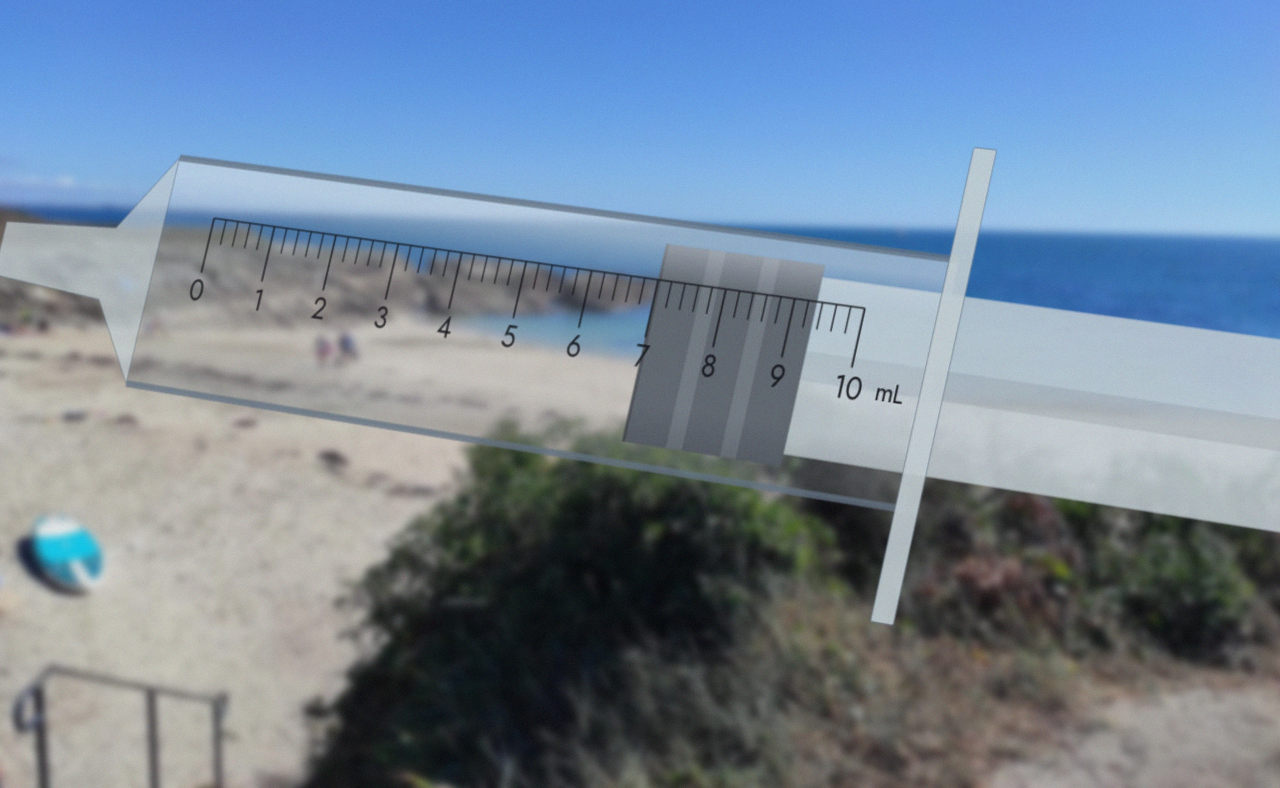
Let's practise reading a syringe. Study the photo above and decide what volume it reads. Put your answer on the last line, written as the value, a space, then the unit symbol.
7 mL
